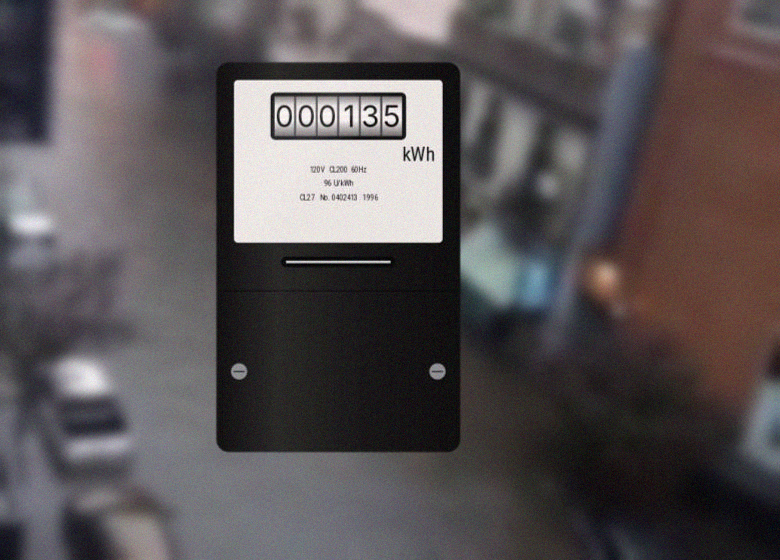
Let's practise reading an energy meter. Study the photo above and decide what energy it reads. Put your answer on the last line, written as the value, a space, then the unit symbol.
135 kWh
